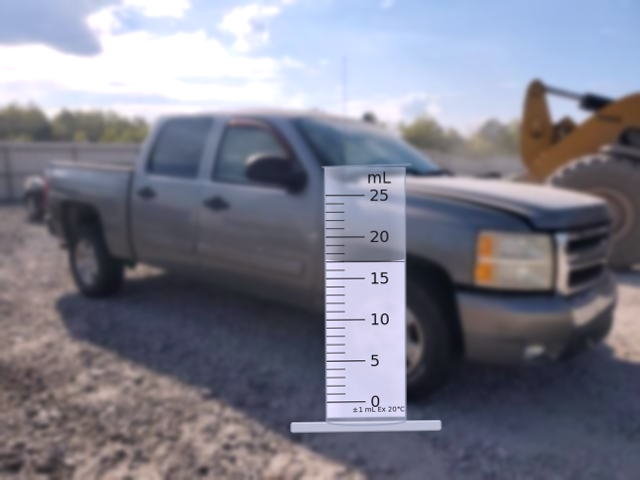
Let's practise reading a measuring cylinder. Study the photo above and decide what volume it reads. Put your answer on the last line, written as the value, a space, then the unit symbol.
17 mL
